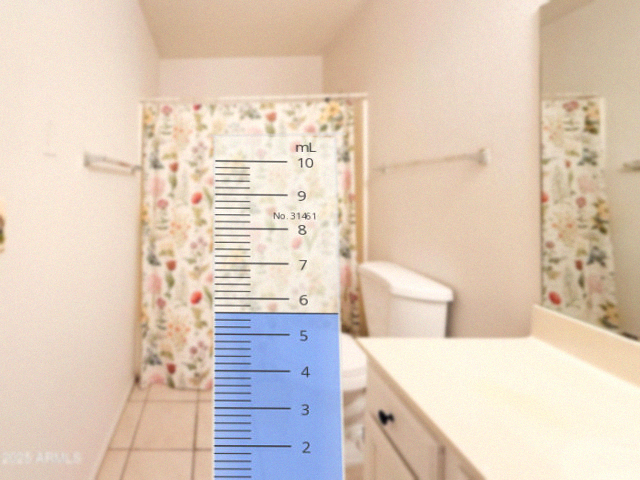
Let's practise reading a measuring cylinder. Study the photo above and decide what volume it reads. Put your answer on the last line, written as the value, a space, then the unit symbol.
5.6 mL
